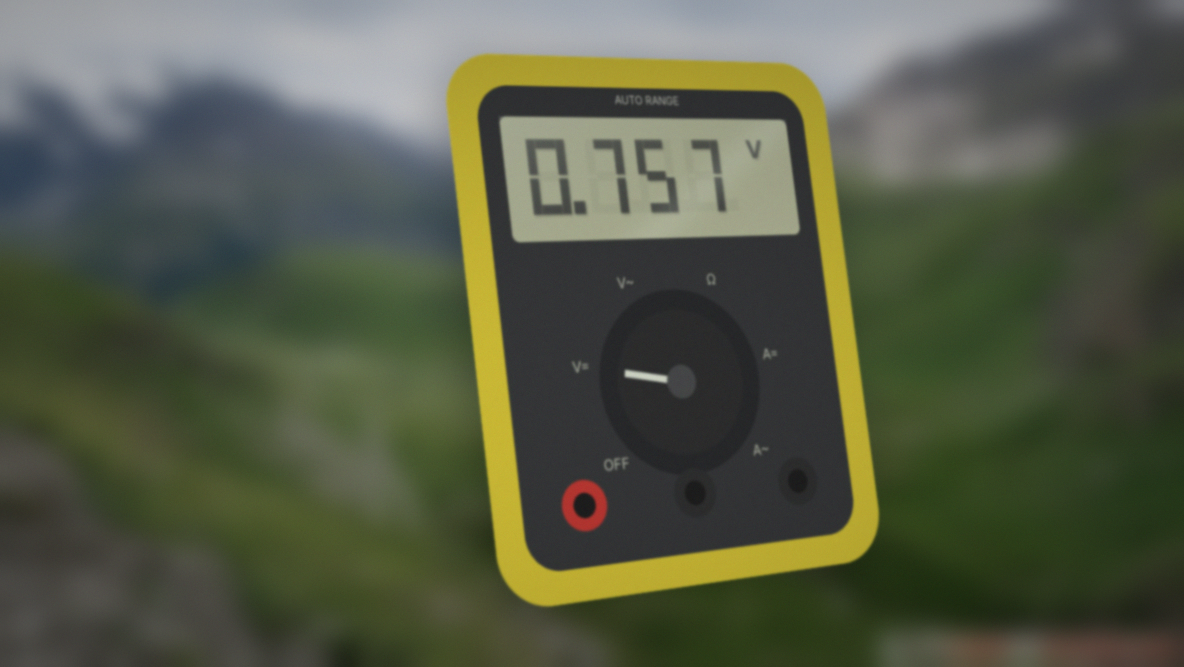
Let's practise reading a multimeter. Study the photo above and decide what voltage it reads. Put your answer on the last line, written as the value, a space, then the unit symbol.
0.757 V
